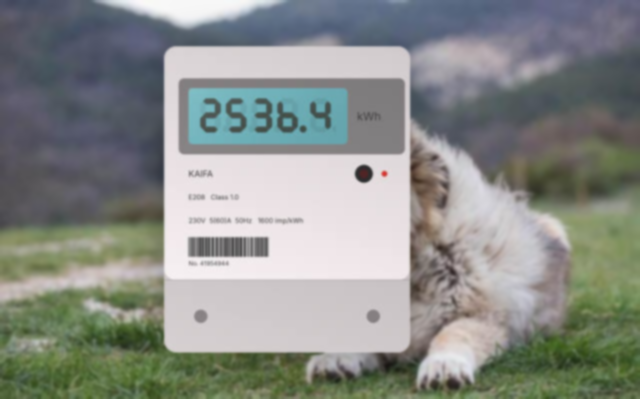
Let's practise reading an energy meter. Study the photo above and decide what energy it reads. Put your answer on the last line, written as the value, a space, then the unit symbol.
2536.4 kWh
